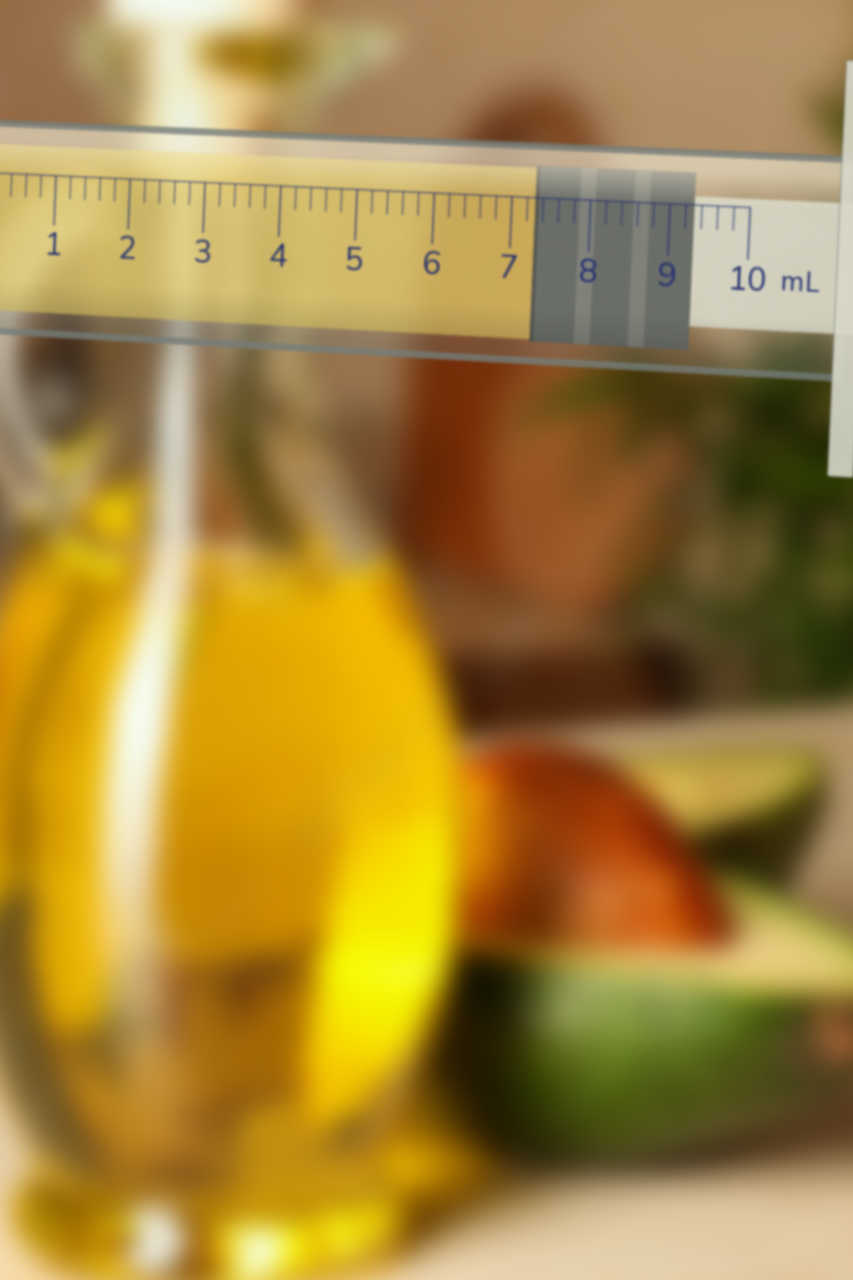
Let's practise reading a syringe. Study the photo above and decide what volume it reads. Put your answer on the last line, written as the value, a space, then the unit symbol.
7.3 mL
